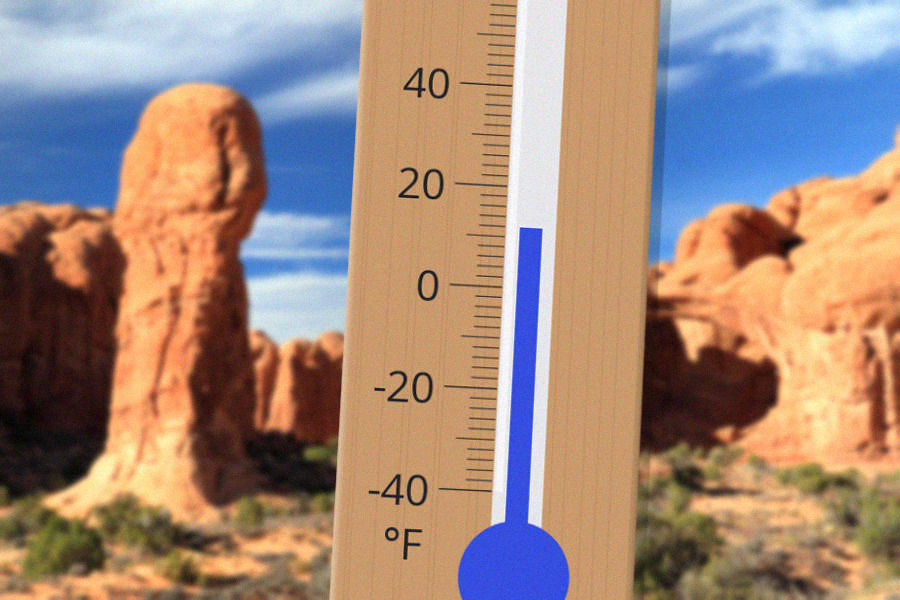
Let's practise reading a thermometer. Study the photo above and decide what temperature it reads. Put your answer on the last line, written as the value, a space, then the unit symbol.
12 °F
